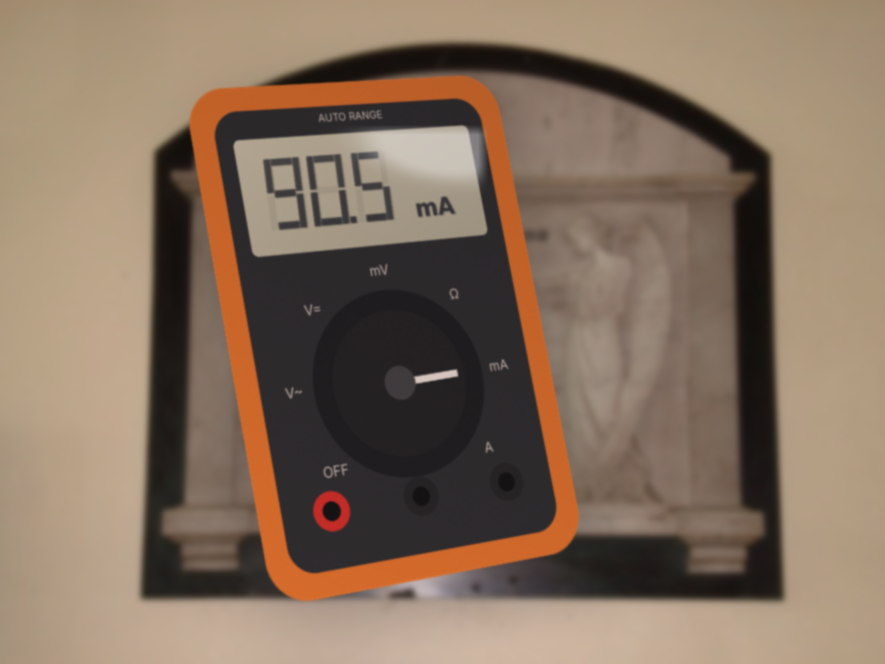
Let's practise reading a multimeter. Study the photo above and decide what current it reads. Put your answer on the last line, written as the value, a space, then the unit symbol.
90.5 mA
